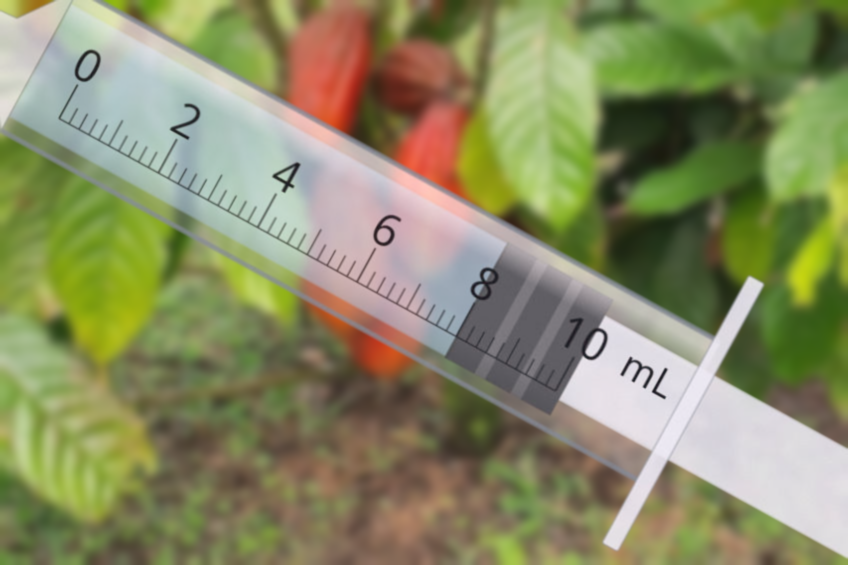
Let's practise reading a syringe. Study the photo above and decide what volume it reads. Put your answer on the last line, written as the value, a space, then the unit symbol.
8 mL
